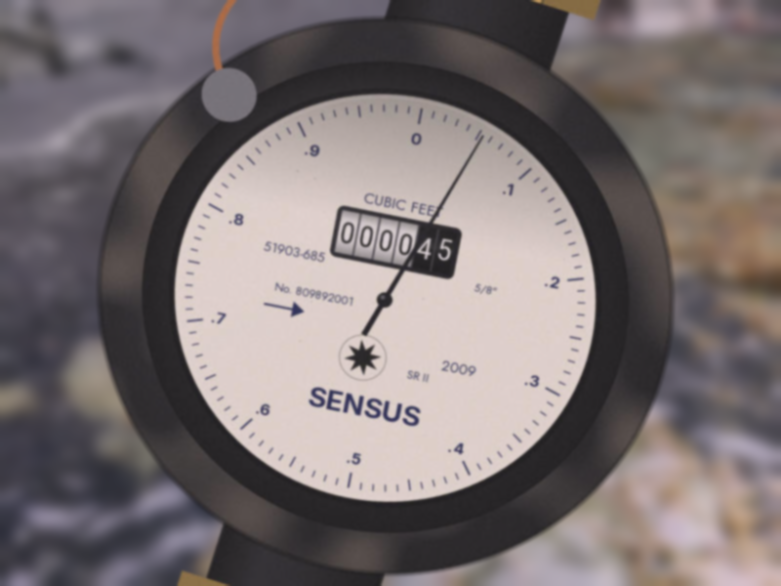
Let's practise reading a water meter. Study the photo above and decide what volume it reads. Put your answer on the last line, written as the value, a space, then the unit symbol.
45.05 ft³
